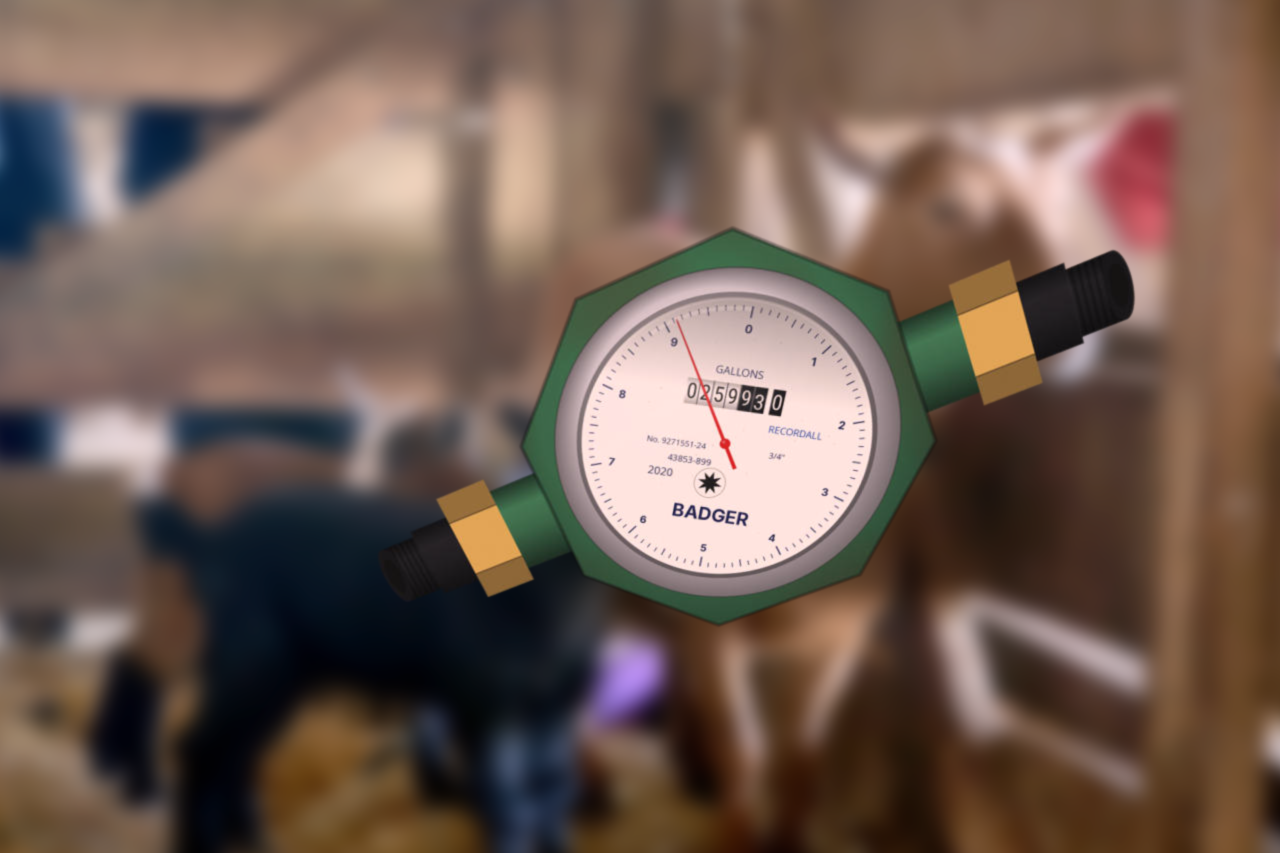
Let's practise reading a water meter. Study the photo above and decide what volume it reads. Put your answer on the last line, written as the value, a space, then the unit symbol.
259929.1 gal
